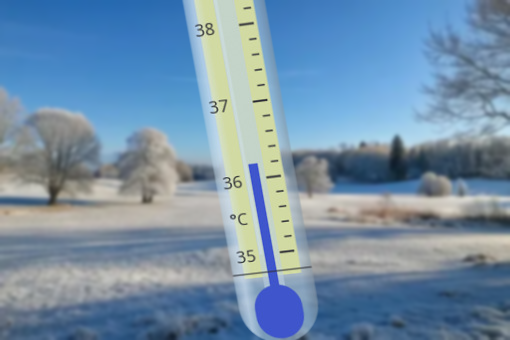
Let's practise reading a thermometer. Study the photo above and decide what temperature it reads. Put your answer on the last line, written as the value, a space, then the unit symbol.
36.2 °C
